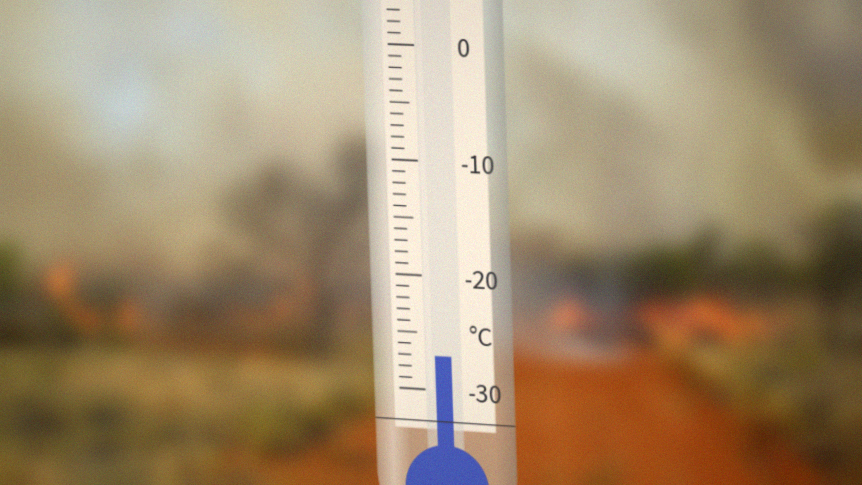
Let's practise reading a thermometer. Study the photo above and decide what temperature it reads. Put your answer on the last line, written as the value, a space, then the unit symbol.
-27 °C
